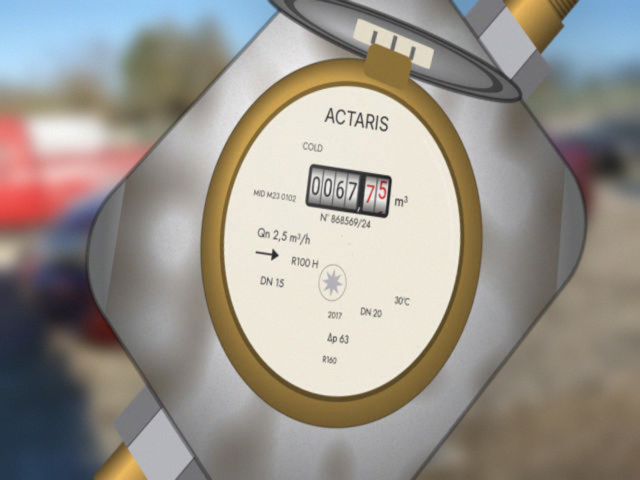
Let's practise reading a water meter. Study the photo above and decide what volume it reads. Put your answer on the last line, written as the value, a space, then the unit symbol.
67.75 m³
